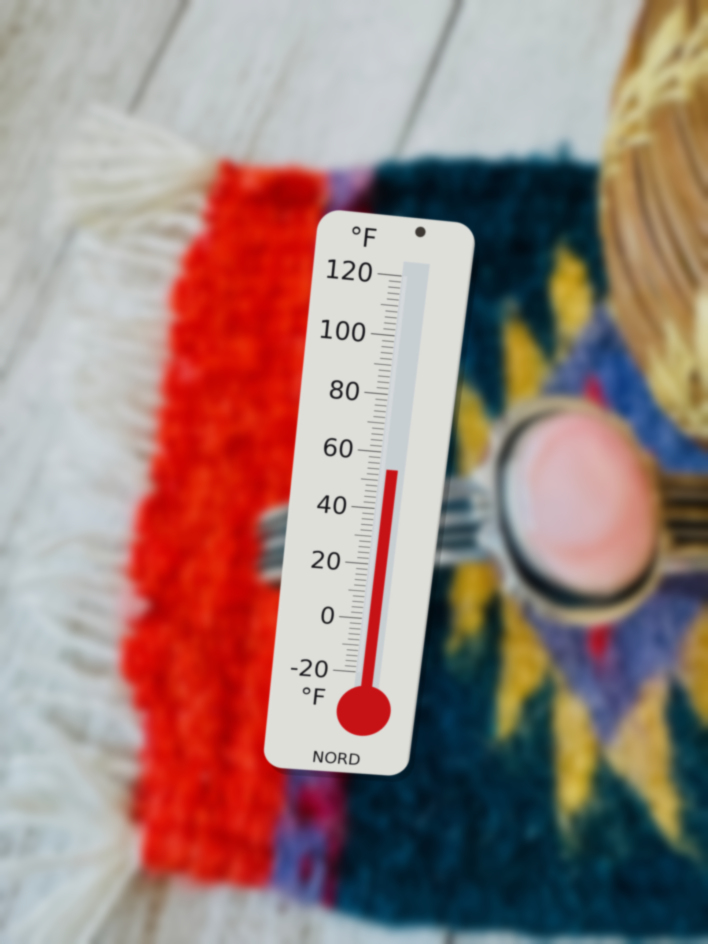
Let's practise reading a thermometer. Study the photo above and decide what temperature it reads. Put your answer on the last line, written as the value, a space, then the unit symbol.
54 °F
